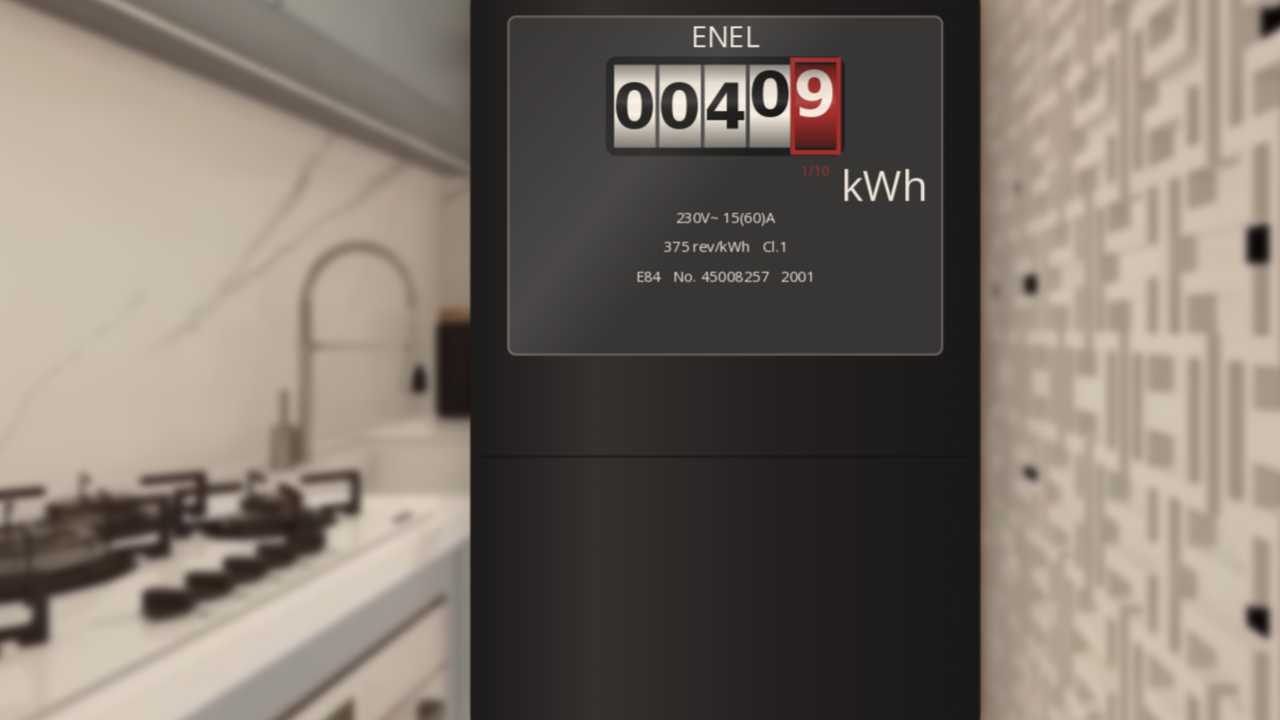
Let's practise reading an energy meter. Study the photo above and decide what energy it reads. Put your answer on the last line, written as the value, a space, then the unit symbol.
40.9 kWh
